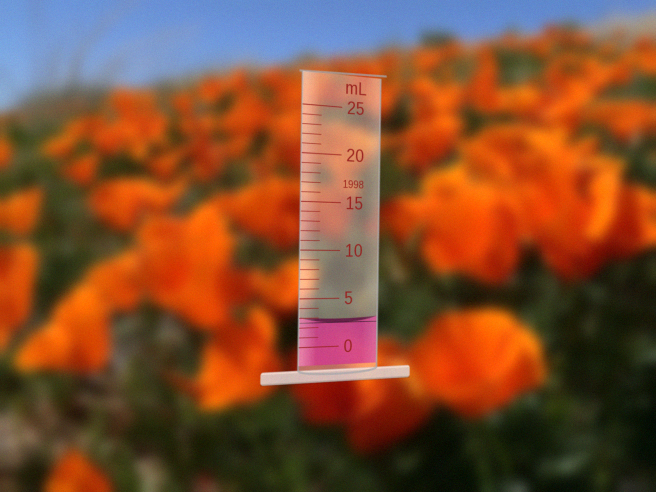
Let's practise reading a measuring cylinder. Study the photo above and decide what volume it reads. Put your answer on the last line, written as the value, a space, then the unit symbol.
2.5 mL
